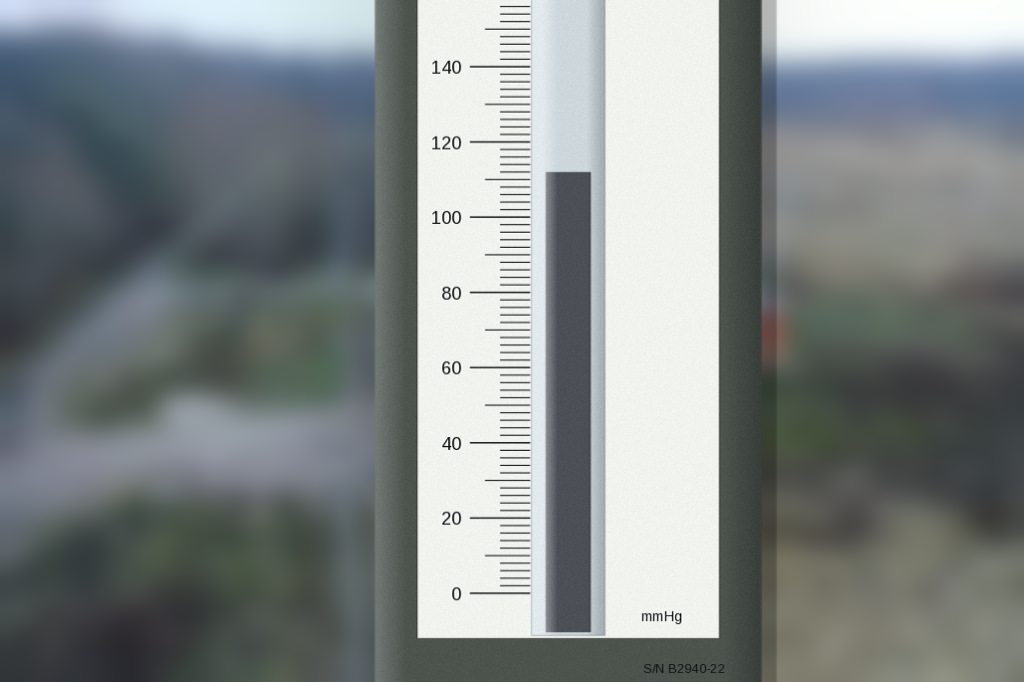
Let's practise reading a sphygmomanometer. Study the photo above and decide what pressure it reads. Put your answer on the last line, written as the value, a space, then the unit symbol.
112 mmHg
